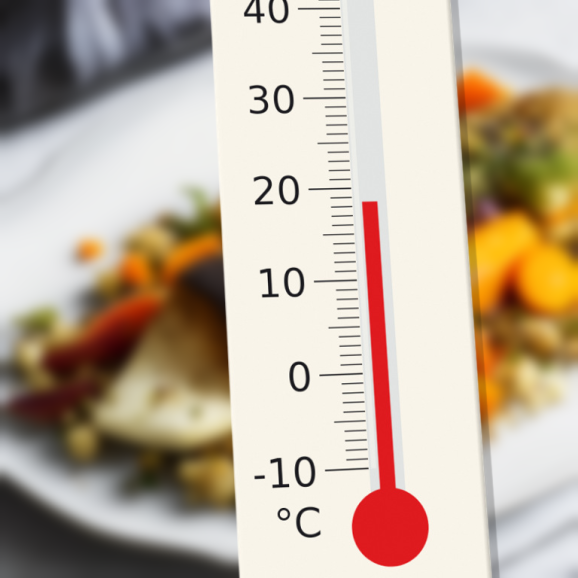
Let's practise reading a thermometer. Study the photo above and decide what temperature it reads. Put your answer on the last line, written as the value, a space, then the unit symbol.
18.5 °C
